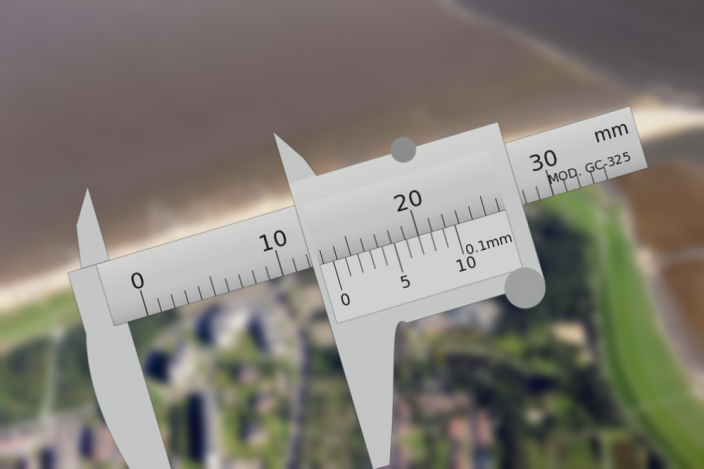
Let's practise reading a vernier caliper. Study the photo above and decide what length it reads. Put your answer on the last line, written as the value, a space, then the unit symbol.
13.7 mm
